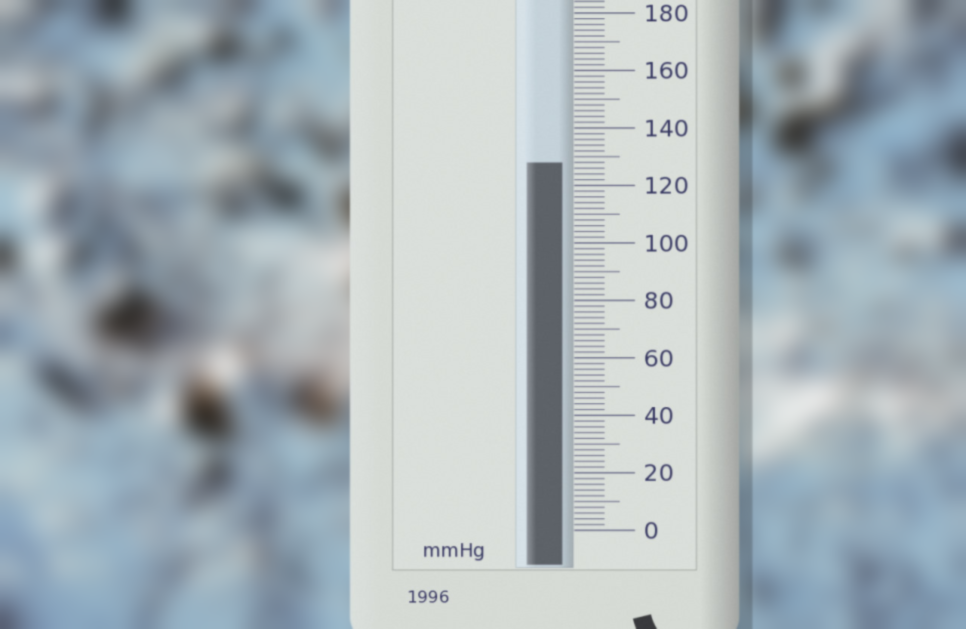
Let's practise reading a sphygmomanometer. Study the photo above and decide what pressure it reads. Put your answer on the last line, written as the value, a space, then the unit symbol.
128 mmHg
